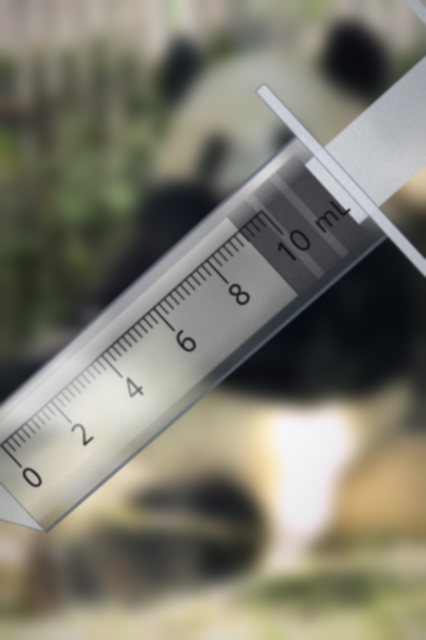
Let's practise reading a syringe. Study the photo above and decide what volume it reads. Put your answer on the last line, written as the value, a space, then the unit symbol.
9.2 mL
